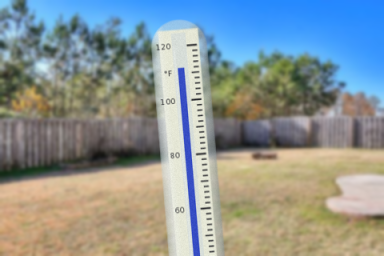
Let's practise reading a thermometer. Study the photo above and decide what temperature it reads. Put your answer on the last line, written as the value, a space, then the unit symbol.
112 °F
